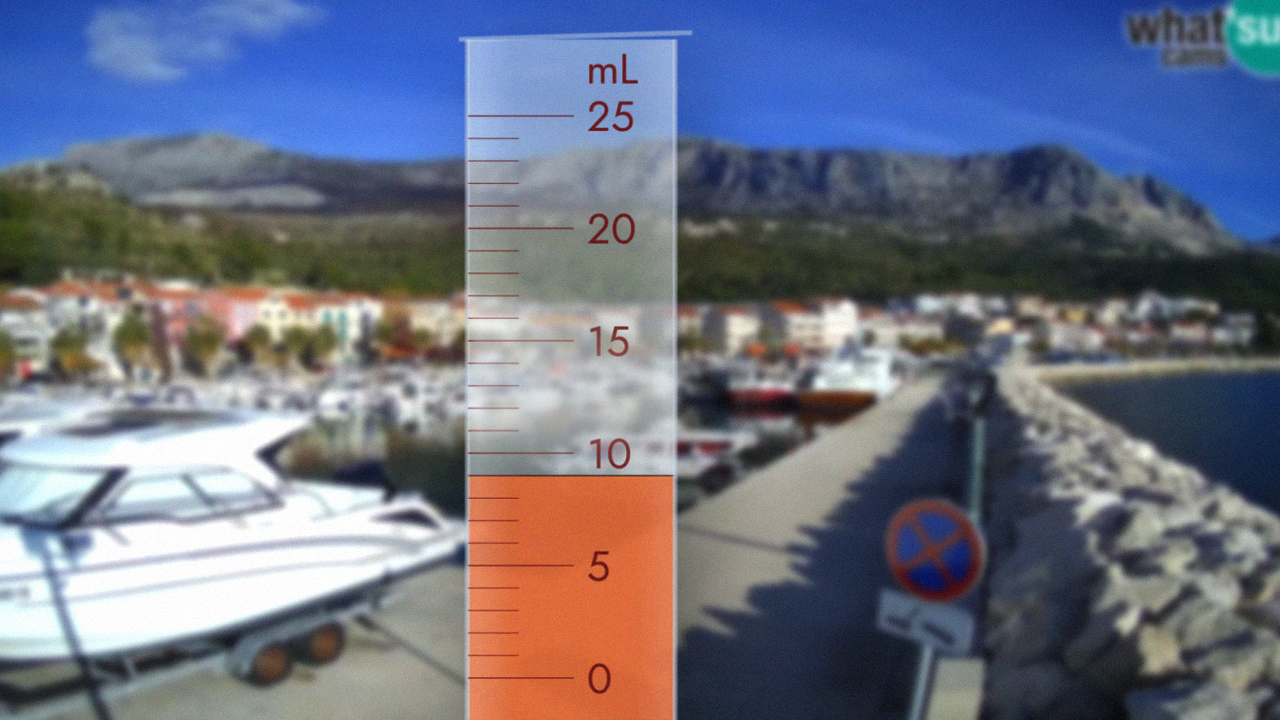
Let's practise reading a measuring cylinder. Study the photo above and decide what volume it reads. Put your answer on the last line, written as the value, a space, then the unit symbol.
9 mL
